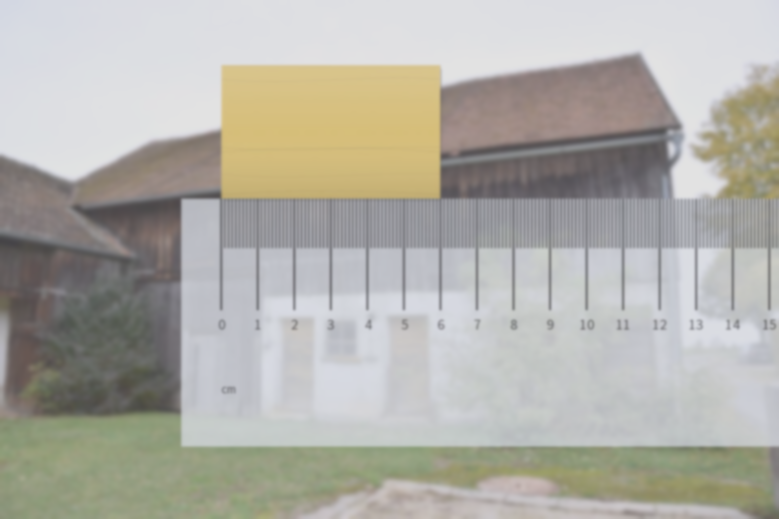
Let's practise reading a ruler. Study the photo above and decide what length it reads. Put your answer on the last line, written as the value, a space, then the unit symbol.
6 cm
